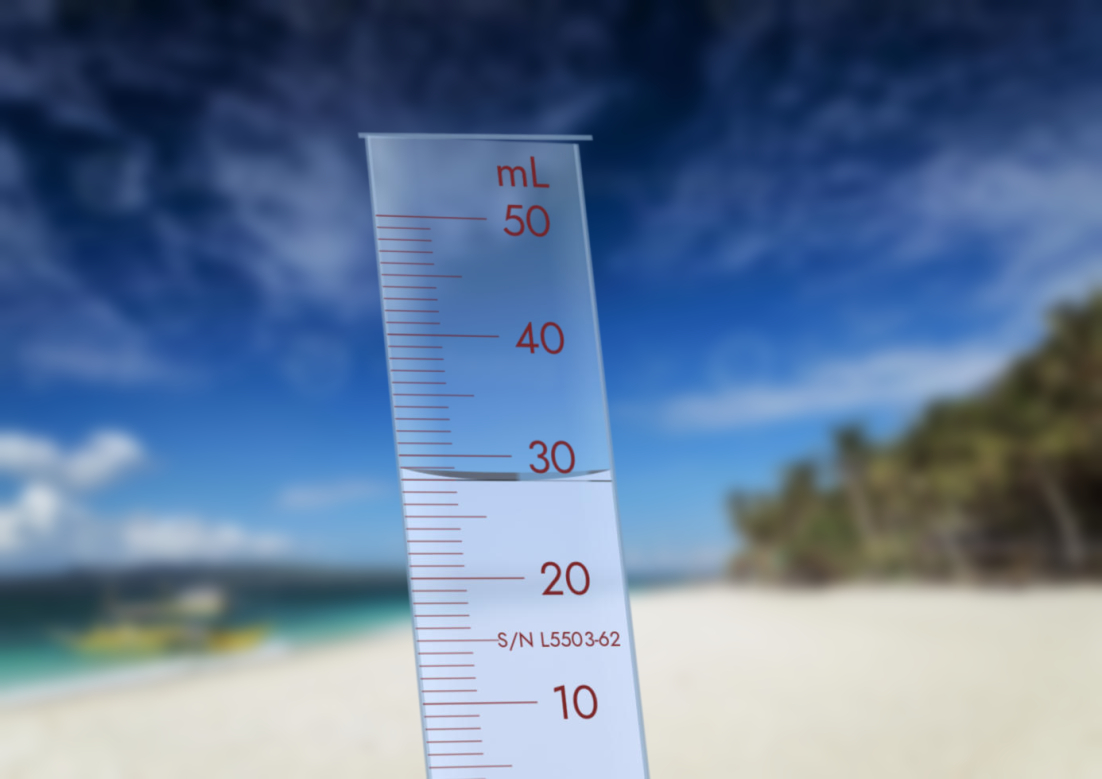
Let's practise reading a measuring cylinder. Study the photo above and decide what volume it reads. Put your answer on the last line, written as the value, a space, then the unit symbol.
28 mL
